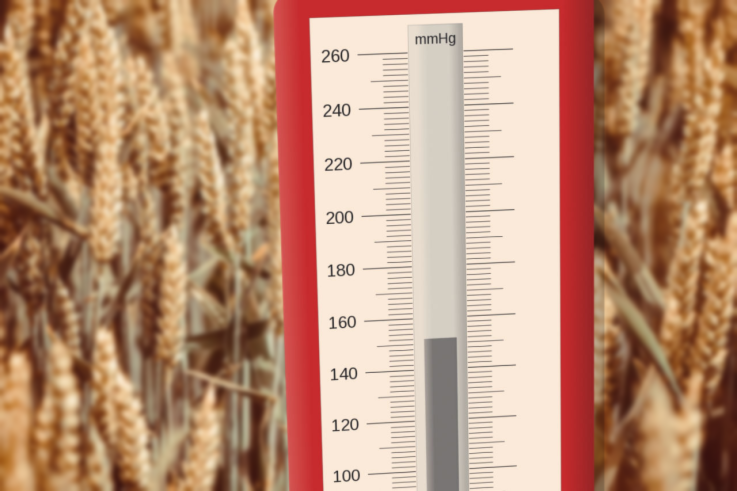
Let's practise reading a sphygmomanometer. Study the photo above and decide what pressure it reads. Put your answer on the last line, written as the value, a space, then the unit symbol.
152 mmHg
